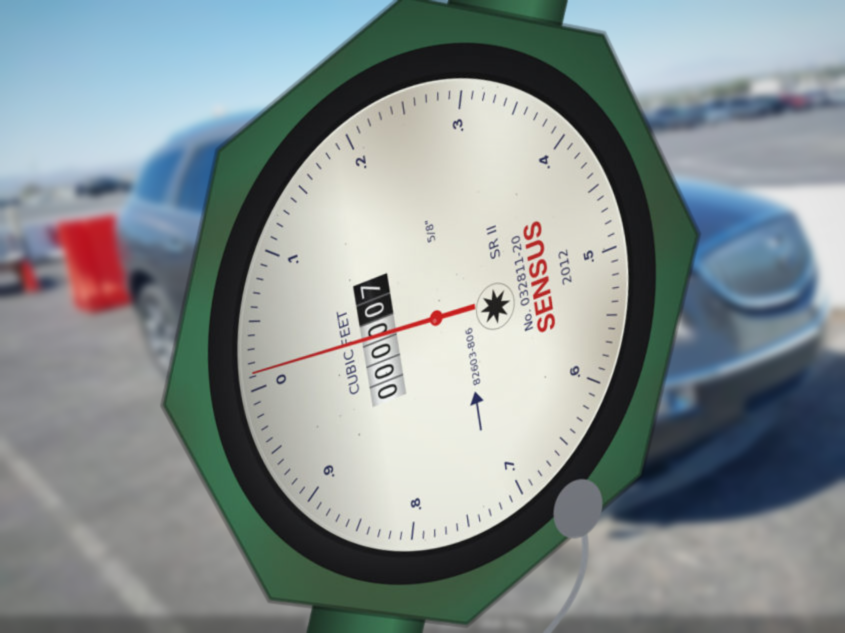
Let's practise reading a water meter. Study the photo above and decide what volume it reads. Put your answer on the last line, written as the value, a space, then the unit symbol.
7.01 ft³
